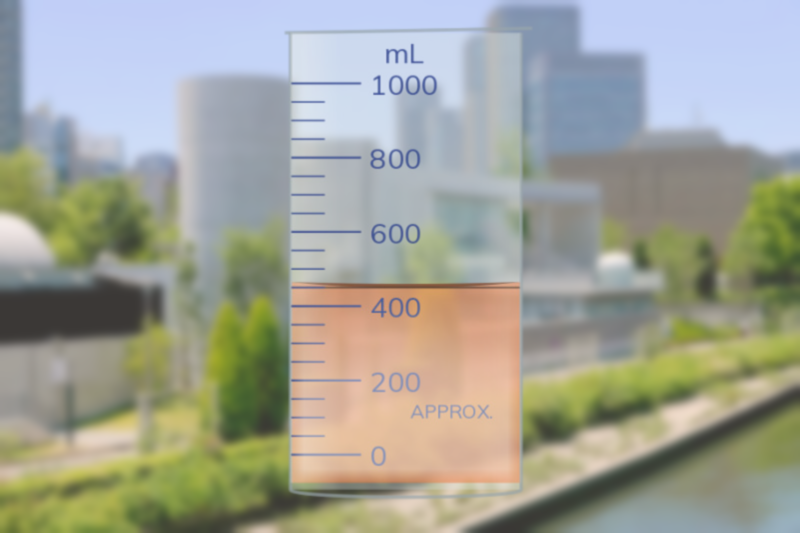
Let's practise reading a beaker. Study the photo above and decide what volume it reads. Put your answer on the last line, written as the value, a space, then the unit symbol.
450 mL
